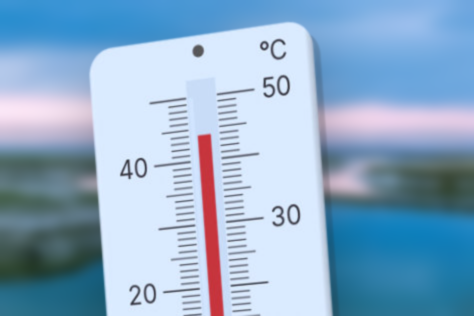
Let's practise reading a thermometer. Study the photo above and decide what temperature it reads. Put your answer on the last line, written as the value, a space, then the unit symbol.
44 °C
